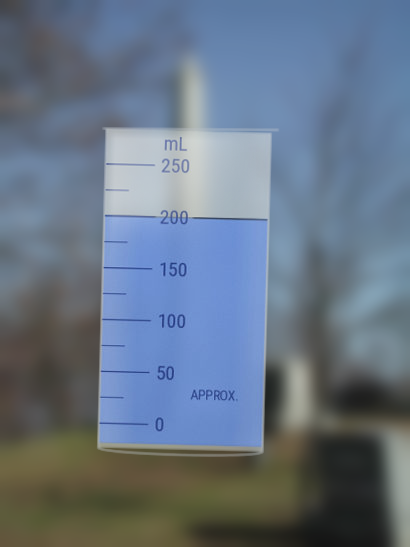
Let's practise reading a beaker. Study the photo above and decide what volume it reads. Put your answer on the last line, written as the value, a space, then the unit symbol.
200 mL
